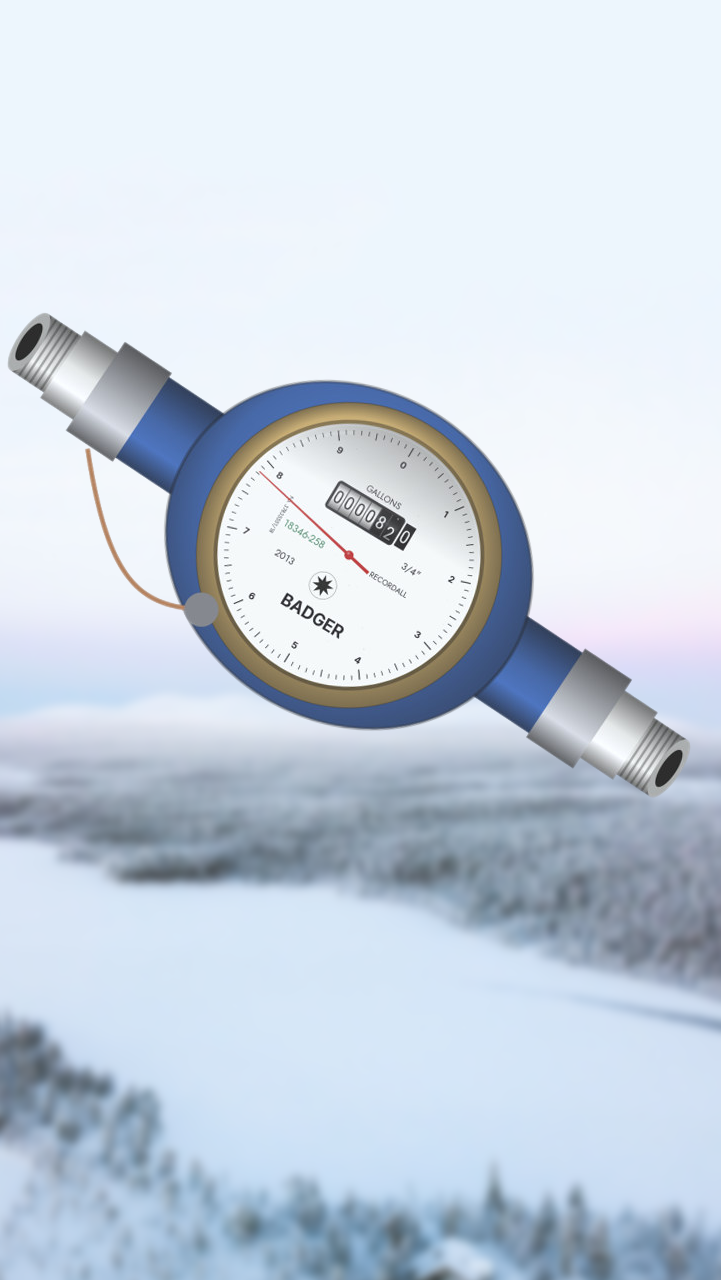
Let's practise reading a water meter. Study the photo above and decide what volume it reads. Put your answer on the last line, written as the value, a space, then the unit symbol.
817.8 gal
